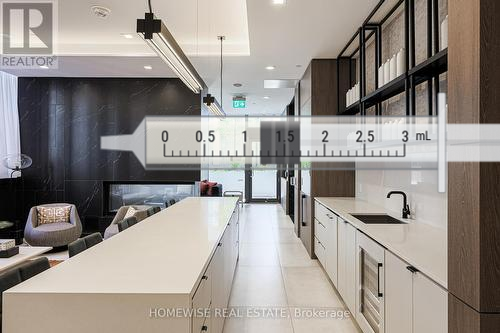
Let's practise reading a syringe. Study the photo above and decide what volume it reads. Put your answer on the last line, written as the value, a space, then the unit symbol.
1.2 mL
